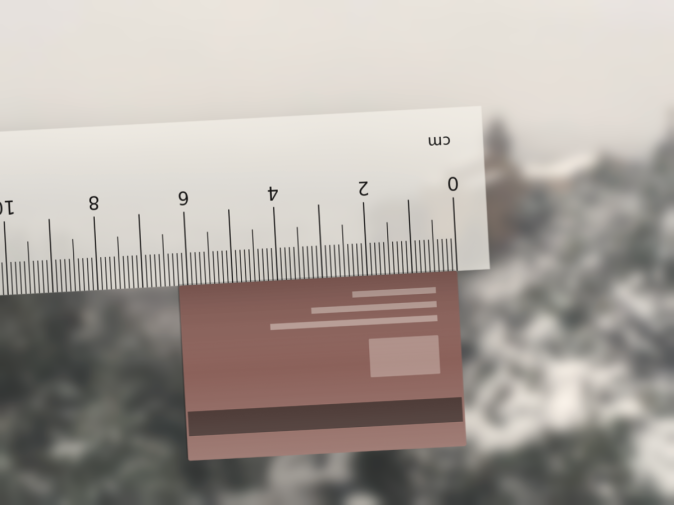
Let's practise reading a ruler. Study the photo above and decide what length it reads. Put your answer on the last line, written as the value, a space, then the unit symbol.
6.2 cm
